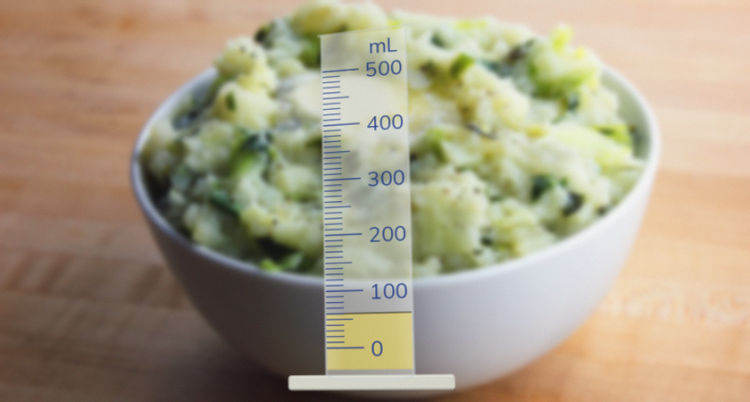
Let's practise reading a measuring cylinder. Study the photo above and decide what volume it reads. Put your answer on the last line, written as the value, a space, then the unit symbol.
60 mL
